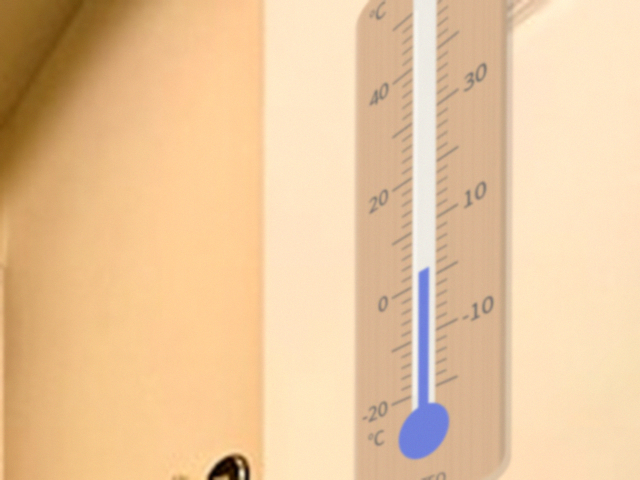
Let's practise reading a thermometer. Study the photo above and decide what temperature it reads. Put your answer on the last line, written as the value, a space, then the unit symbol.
2 °C
